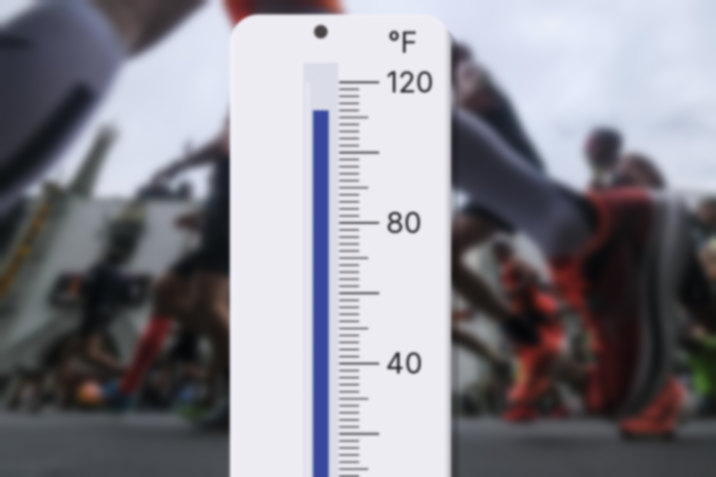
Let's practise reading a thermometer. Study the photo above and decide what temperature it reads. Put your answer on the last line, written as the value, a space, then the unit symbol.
112 °F
